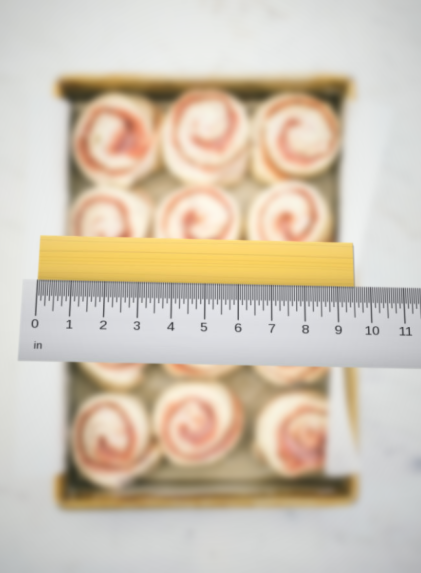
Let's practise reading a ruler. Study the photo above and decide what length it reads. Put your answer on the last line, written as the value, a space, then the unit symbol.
9.5 in
